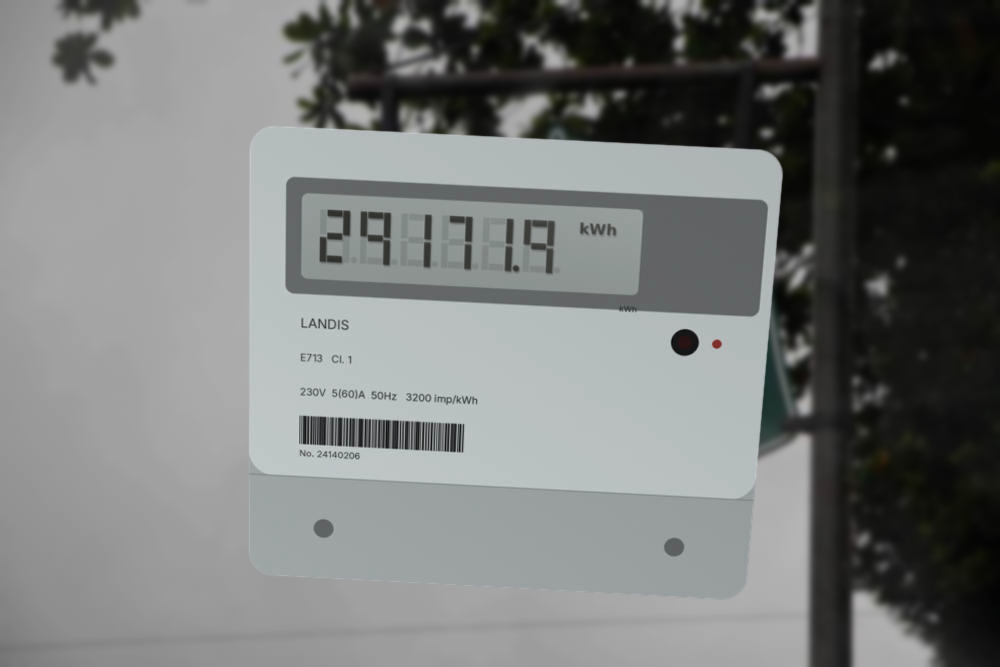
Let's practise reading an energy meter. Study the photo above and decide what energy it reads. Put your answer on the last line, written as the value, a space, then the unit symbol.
29171.9 kWh
